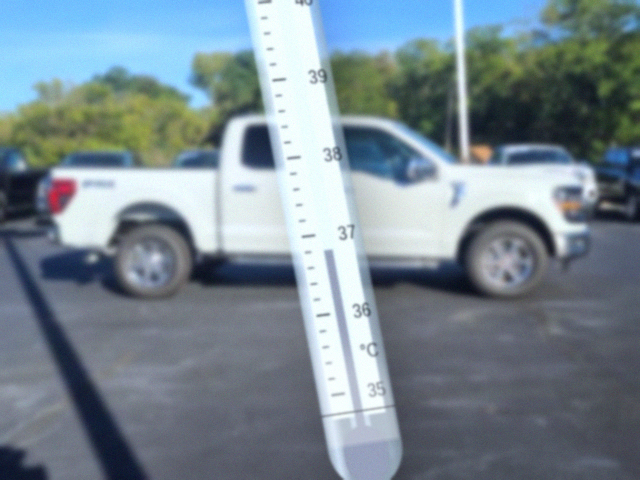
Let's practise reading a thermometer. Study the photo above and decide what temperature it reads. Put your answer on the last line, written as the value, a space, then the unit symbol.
36.8 °C
